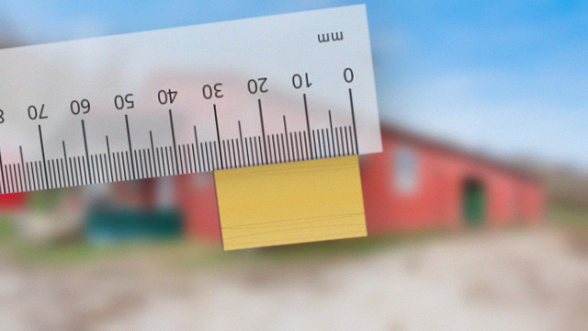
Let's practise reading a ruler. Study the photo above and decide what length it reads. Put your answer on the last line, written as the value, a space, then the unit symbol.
32 mm
